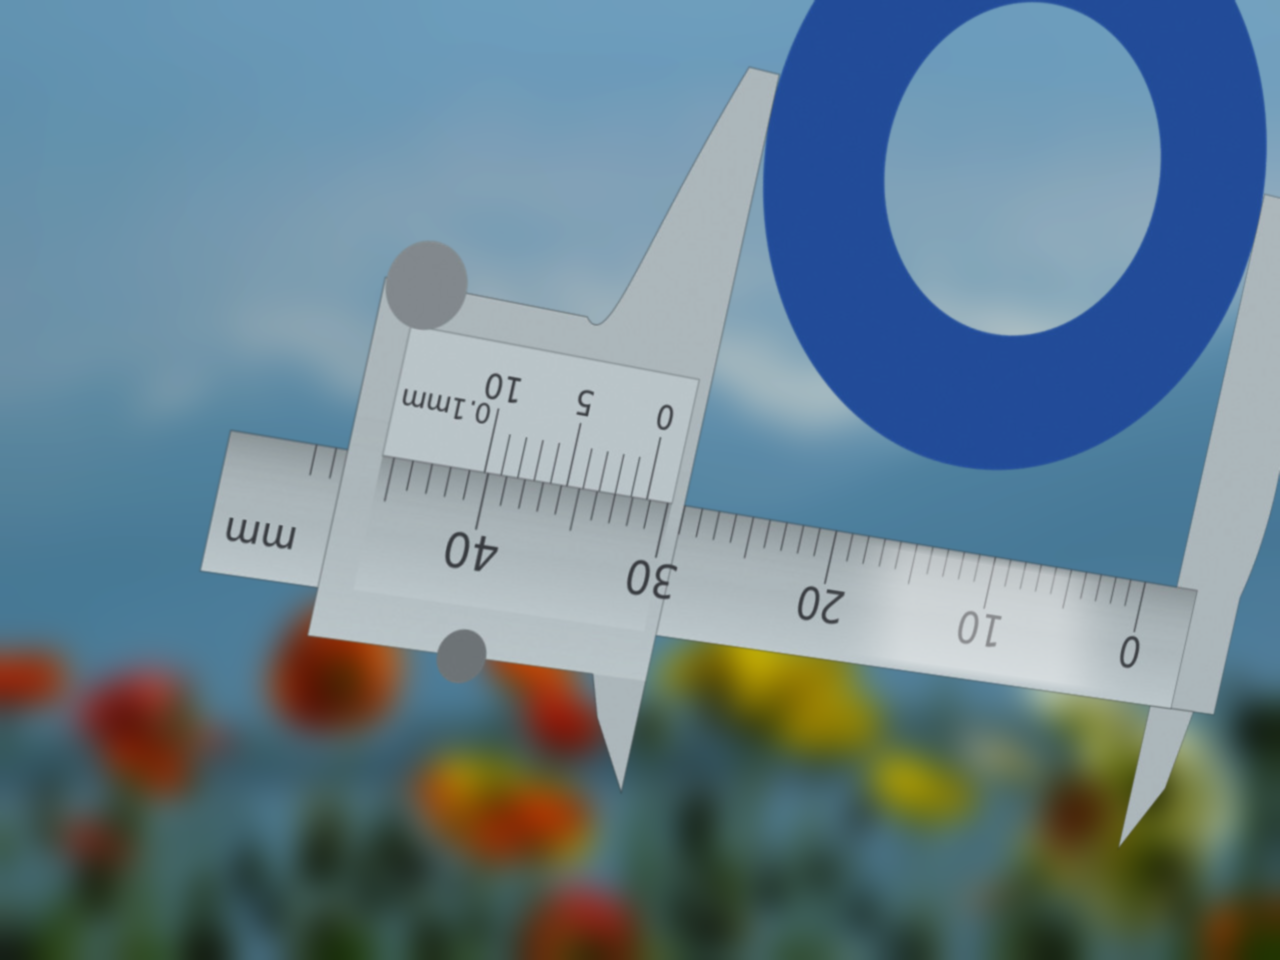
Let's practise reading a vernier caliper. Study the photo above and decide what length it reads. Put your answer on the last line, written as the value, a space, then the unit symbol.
31.2 mm
